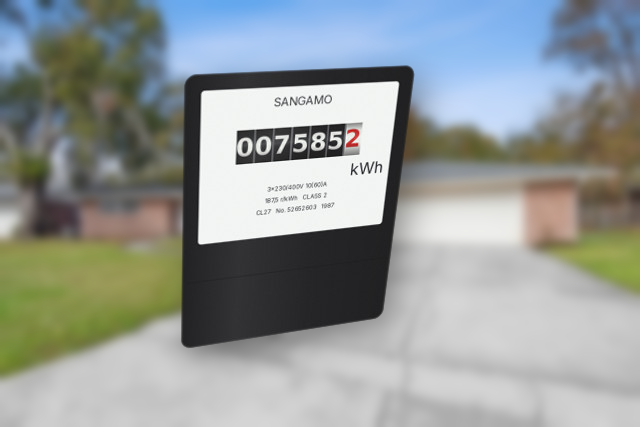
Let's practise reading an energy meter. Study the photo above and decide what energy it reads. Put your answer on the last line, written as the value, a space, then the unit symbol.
7585.2 kWh
